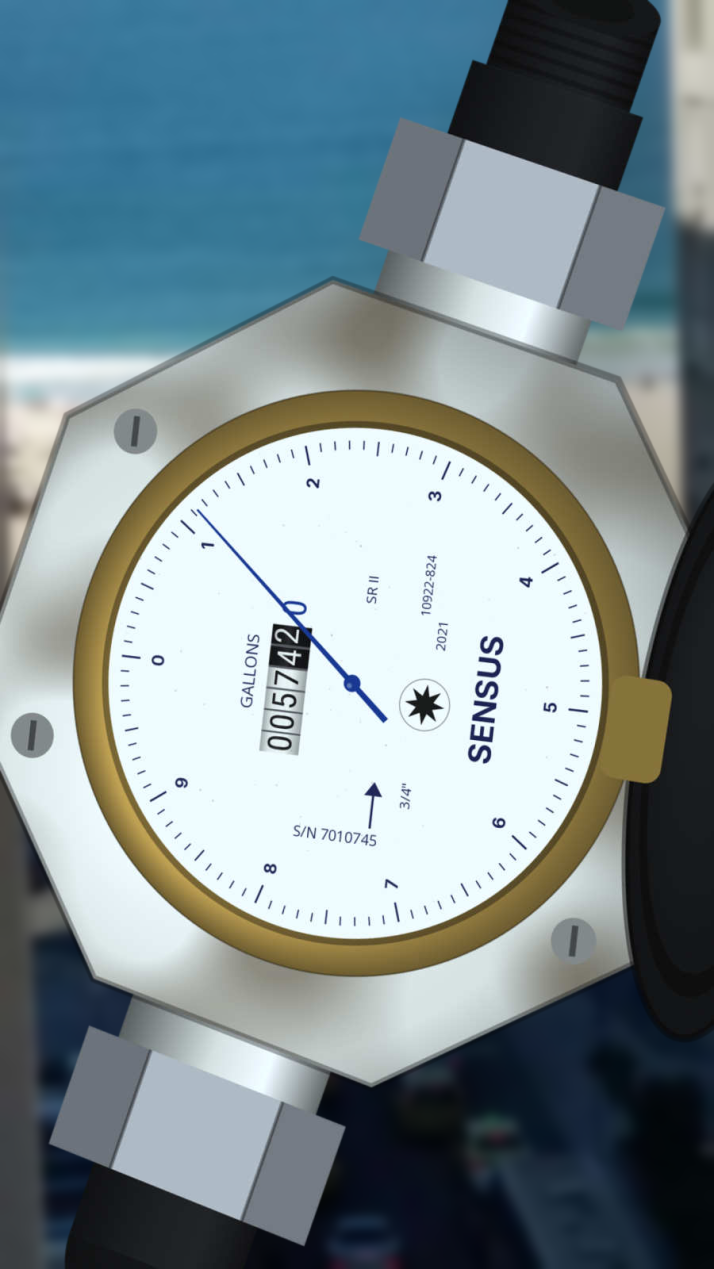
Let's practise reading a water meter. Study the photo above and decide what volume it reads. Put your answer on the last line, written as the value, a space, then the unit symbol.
57421.1 gal
